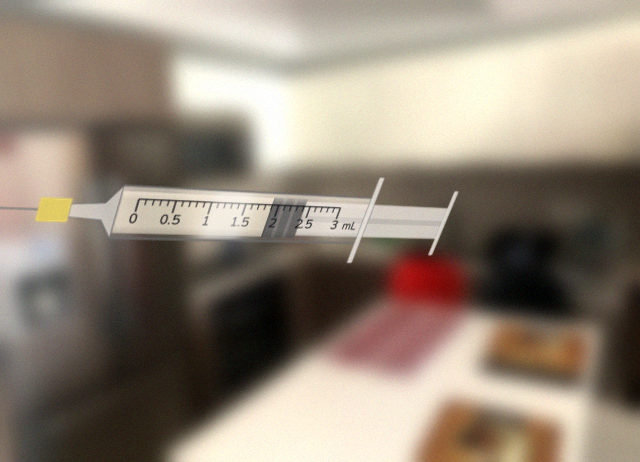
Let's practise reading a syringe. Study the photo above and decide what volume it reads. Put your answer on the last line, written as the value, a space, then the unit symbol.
1.9 mL
